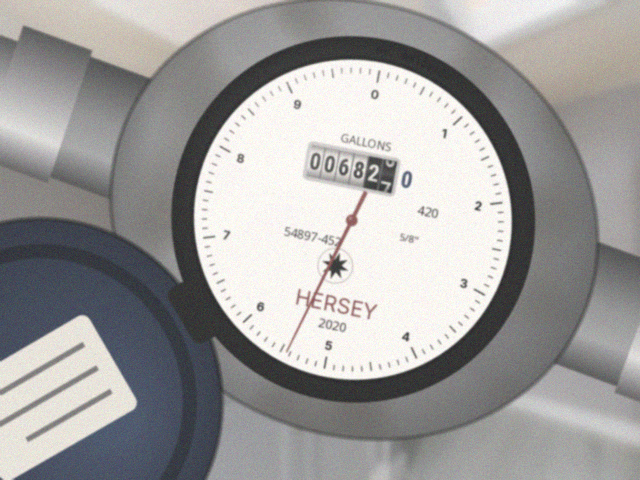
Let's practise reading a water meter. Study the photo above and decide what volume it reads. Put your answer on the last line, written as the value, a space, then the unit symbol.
68265.4 gal
